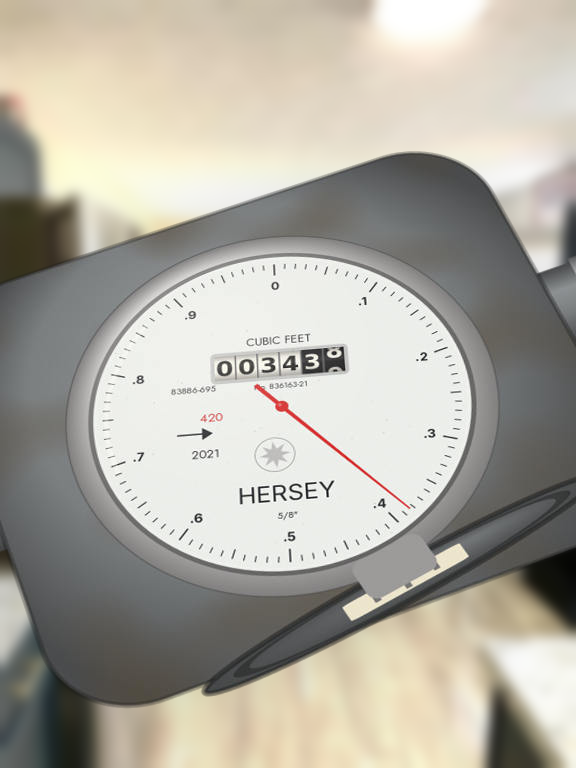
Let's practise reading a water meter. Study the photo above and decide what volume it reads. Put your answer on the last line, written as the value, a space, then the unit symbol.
3438.38 ft³
